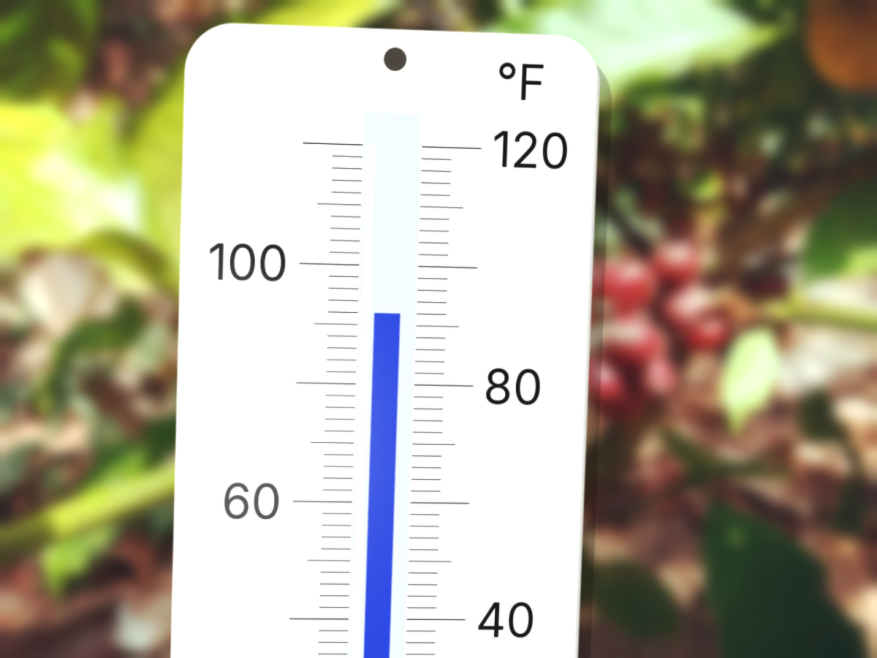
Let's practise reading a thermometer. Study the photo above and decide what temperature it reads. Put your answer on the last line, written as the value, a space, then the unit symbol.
92 °F
